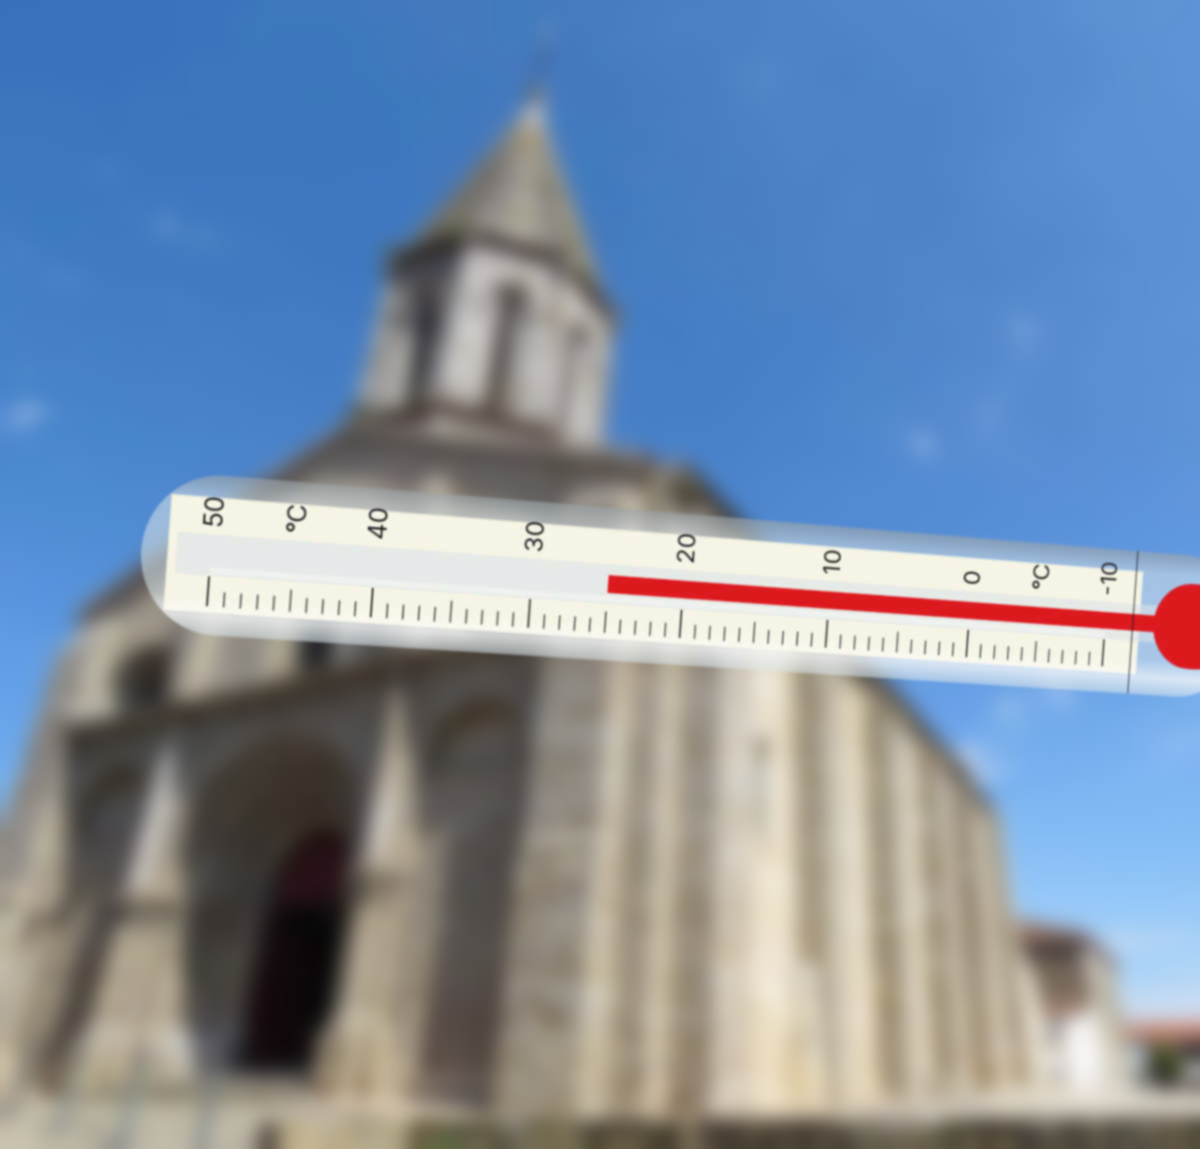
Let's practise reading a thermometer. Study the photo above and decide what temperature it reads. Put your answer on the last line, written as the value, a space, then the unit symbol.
25 °C
